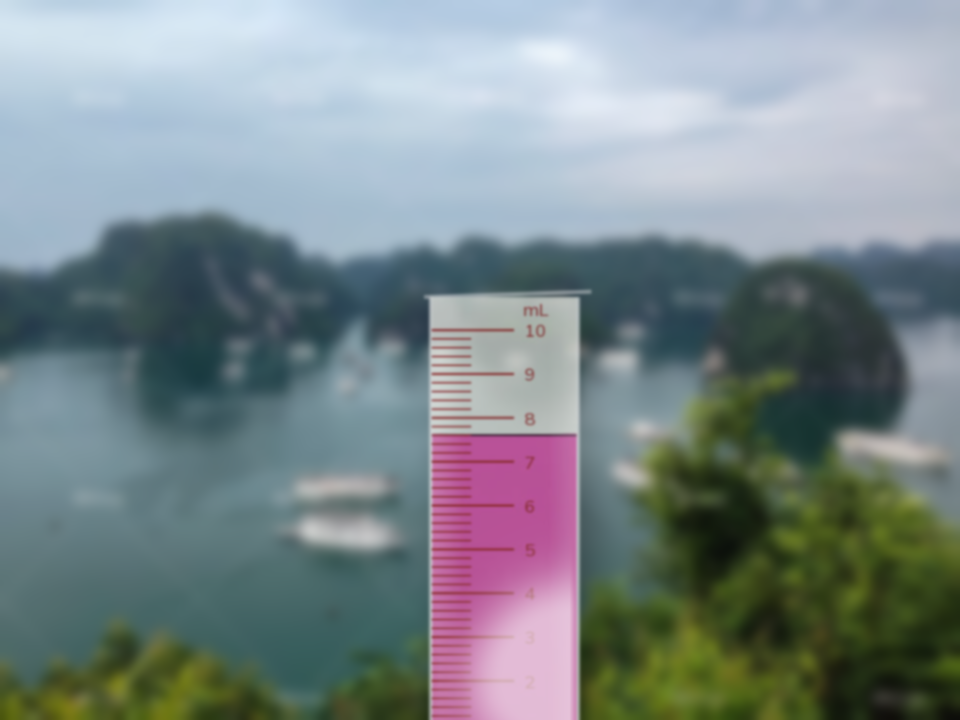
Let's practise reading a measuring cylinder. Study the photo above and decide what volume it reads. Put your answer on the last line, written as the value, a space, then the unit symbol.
7.6 mL
